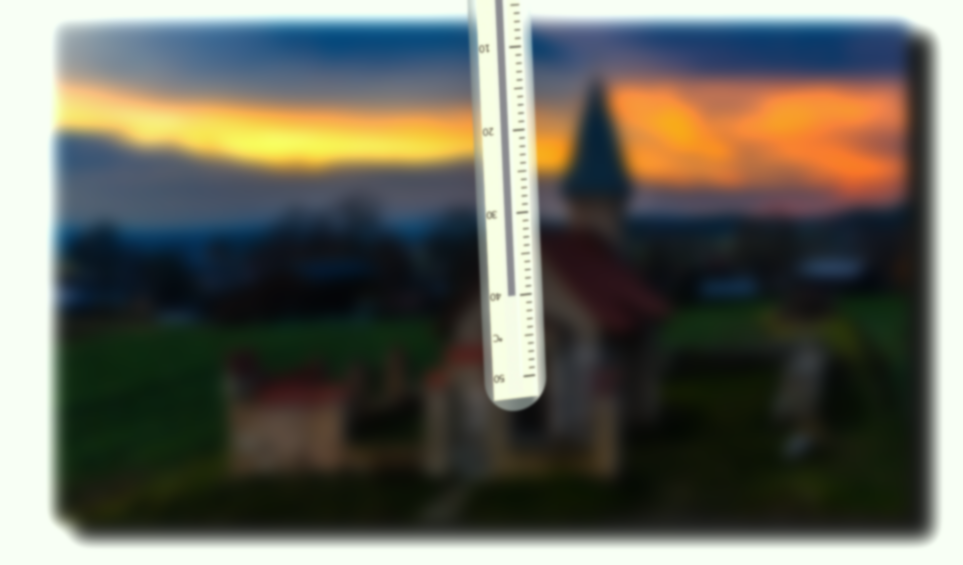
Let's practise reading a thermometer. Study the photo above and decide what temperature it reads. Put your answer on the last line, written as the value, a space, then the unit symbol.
40 °C
